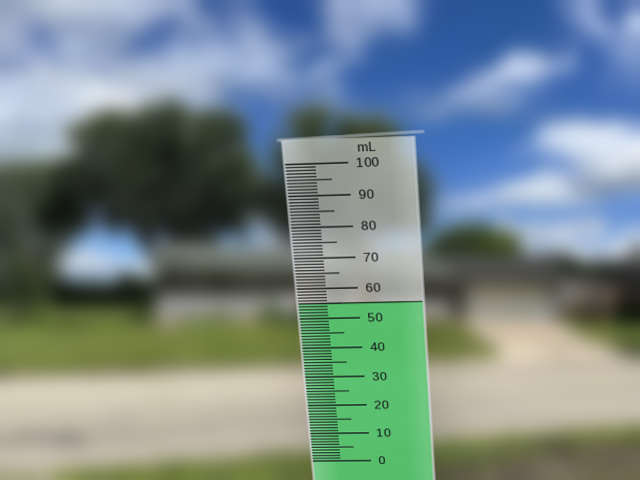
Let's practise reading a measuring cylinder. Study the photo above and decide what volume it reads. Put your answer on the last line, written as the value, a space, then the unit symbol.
55 mL
